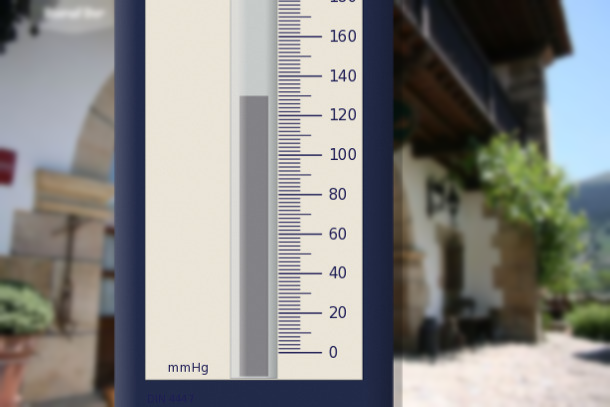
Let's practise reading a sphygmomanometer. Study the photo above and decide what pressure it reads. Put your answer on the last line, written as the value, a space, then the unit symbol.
130 mmHg
